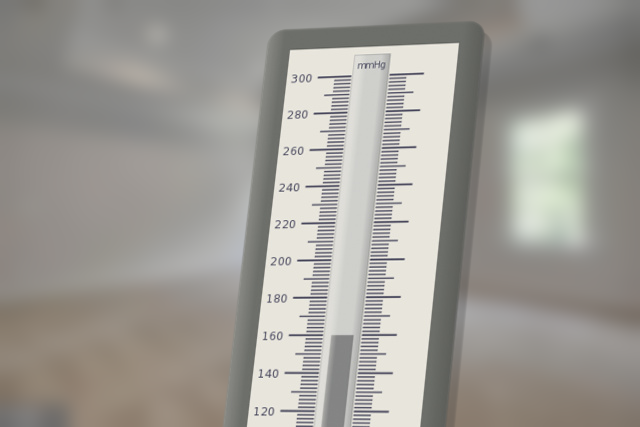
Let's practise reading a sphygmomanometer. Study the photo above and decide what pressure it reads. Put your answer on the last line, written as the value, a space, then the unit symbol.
160 mmHg
